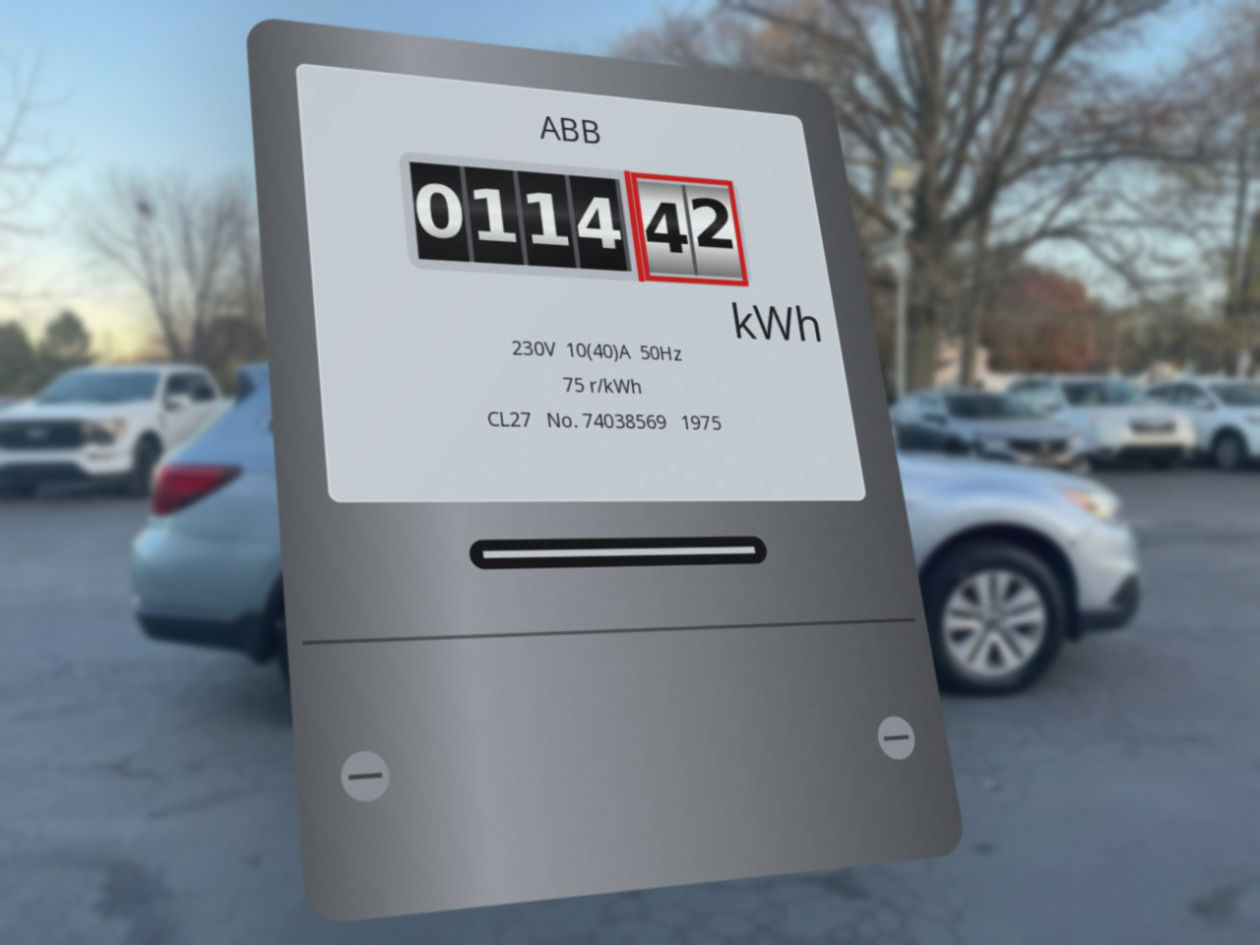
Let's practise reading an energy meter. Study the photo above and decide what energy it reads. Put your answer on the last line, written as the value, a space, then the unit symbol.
114.42 kWh
